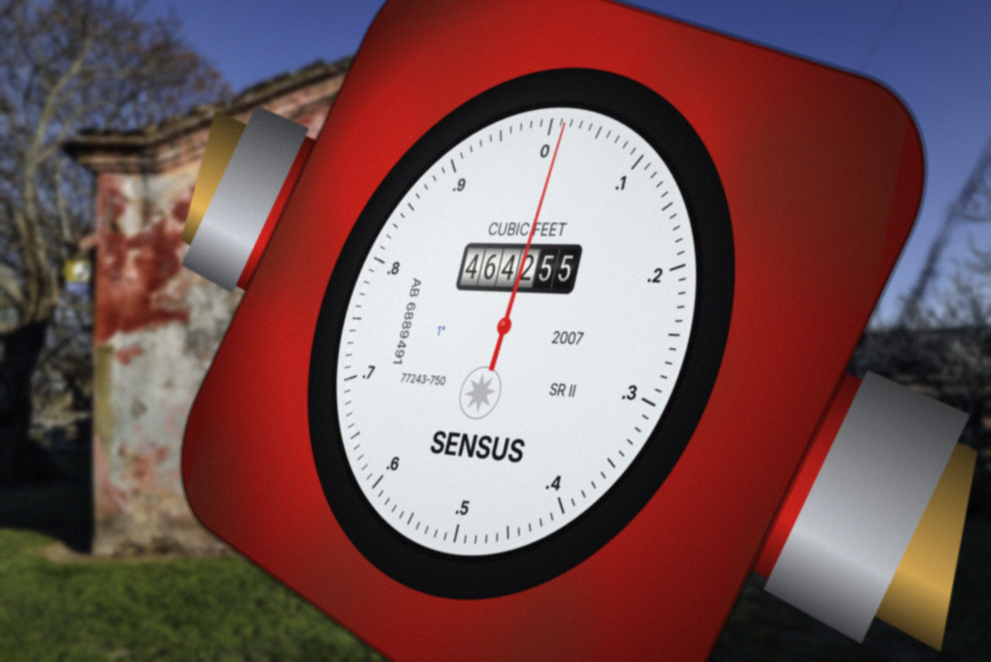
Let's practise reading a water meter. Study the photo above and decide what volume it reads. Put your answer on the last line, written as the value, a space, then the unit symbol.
464255.01 ft³
